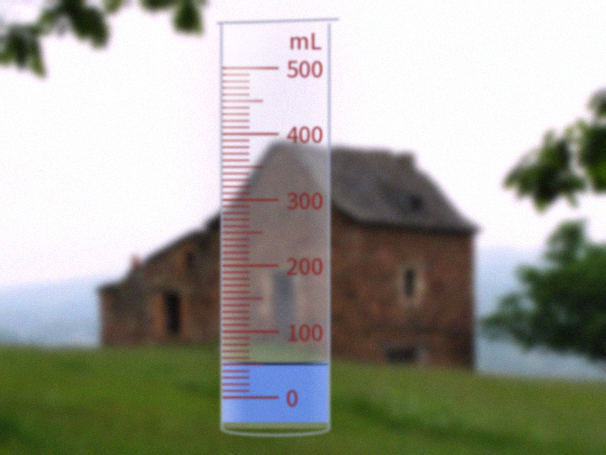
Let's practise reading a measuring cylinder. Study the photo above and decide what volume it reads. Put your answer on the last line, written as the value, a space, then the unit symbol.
50 mL
